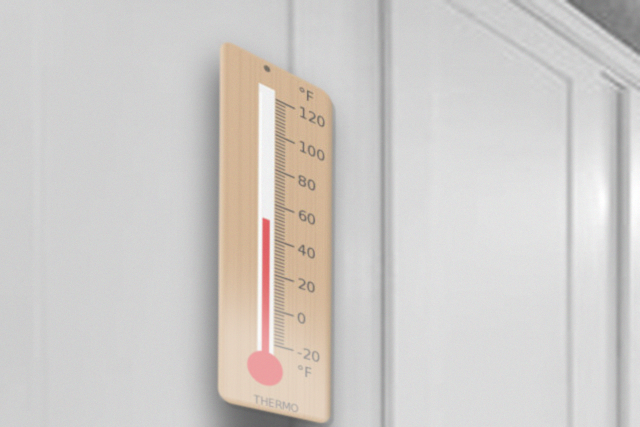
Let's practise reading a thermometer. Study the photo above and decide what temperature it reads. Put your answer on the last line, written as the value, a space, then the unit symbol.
50 °F
